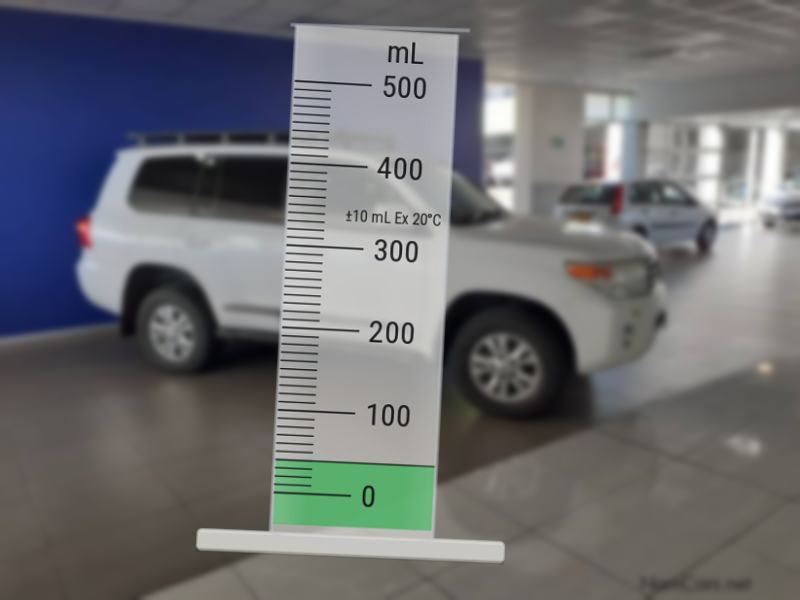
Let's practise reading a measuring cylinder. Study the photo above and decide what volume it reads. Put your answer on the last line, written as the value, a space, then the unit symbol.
40 mL
